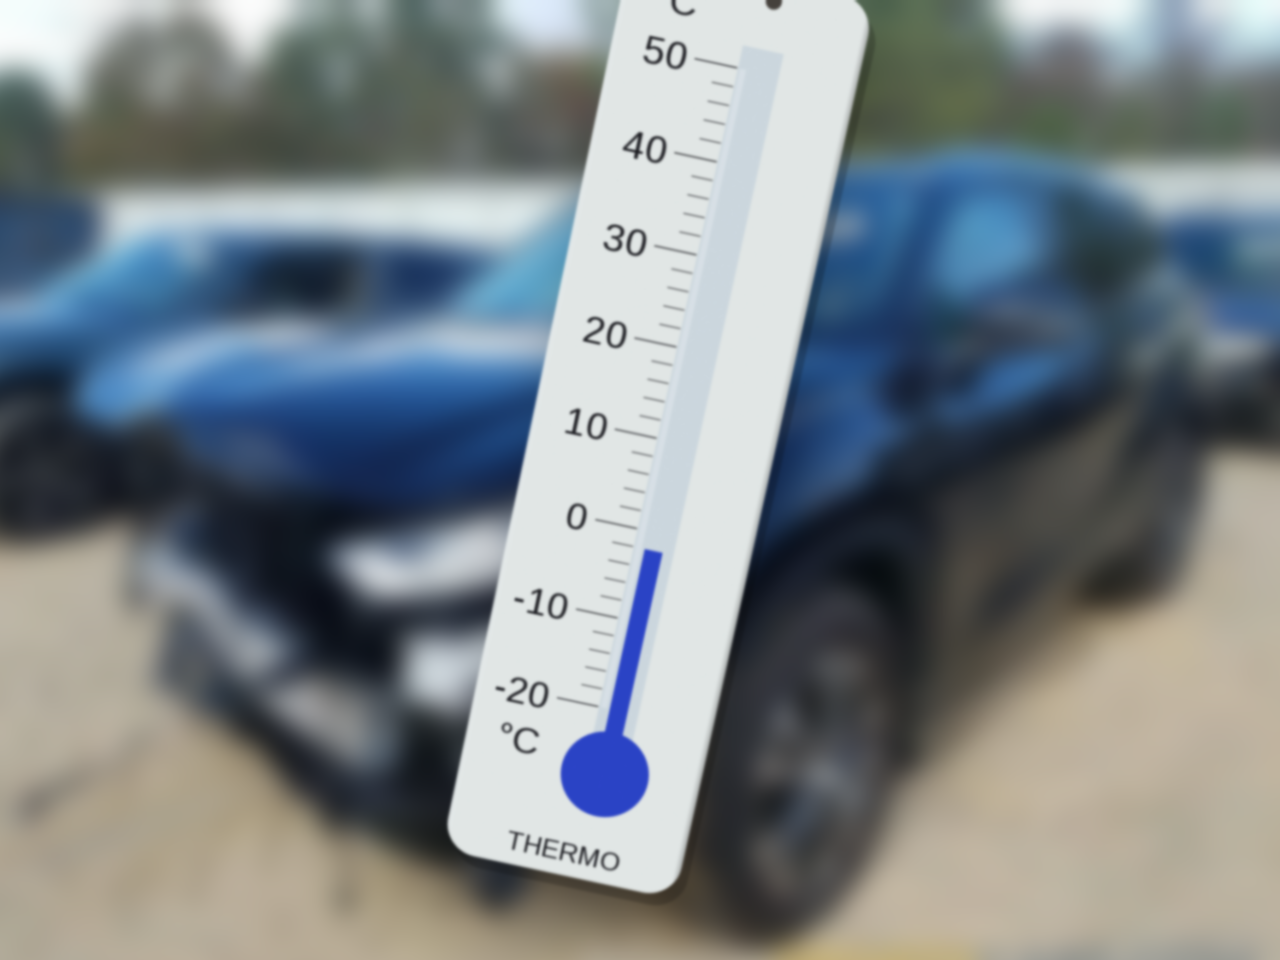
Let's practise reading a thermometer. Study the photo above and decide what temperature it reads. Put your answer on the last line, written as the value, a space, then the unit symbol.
-2 °C
